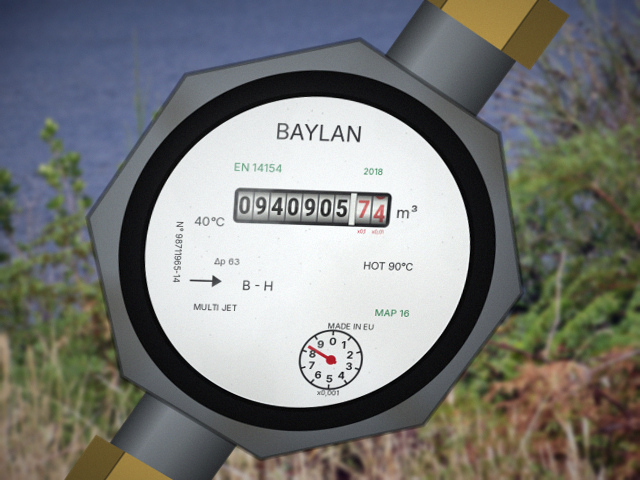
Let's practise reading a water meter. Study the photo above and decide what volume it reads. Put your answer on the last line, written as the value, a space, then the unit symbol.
940905.738 m³
